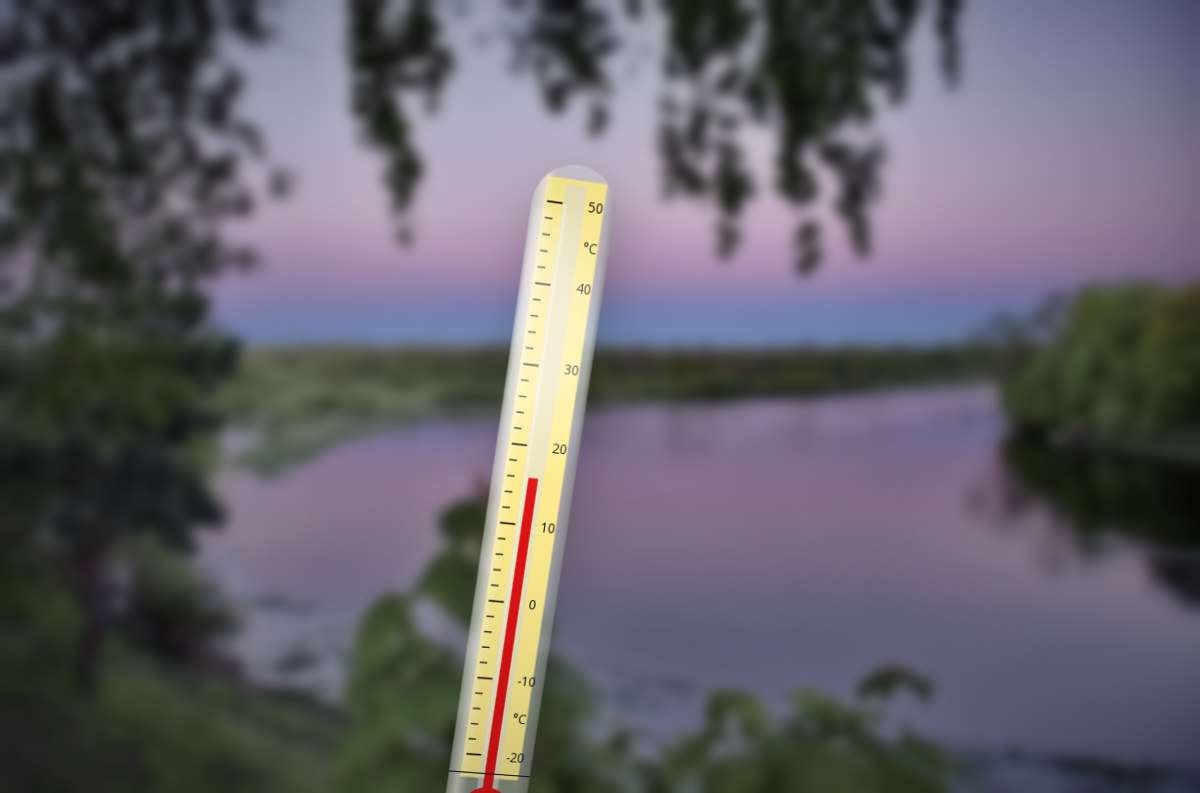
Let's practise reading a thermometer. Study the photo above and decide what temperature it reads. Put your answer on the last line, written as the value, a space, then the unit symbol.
16 °C
